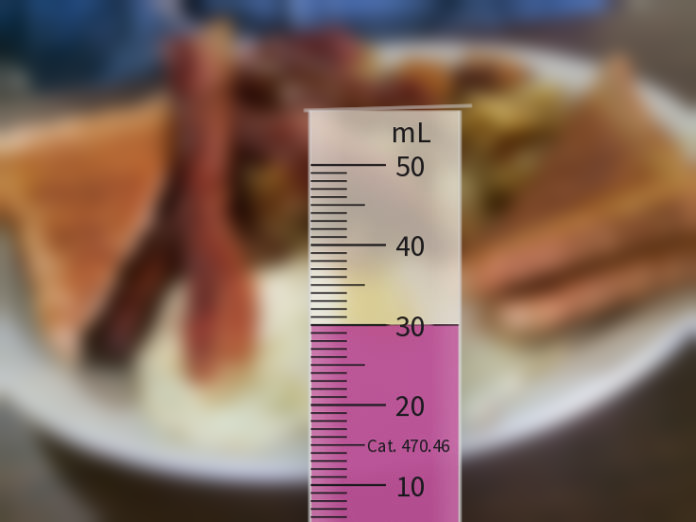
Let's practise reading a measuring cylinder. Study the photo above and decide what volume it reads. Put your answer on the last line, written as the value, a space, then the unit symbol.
30 mL
